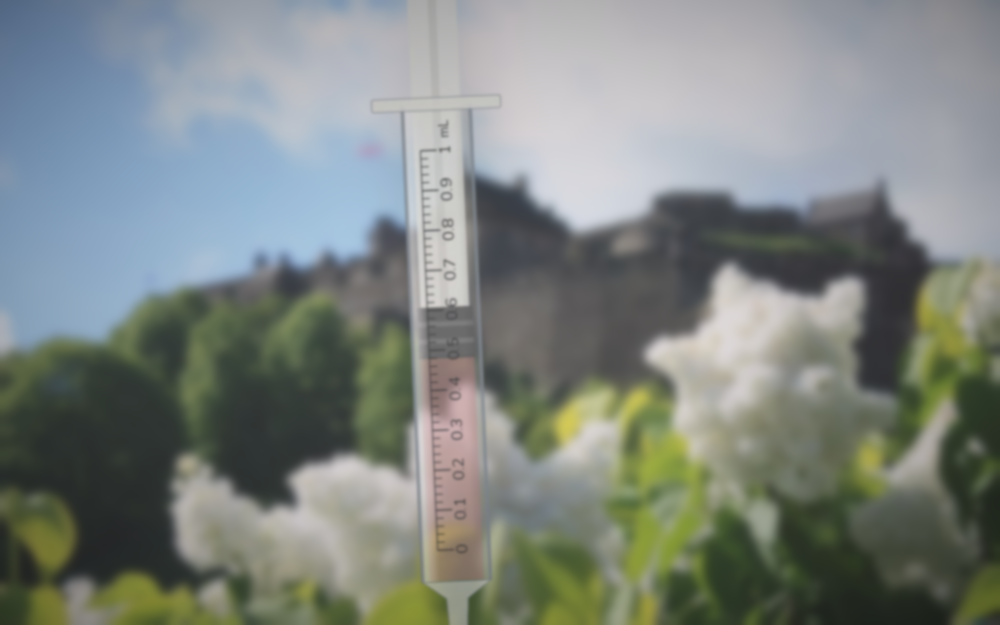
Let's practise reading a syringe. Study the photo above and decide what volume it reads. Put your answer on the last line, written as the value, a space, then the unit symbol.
0.48 mL
